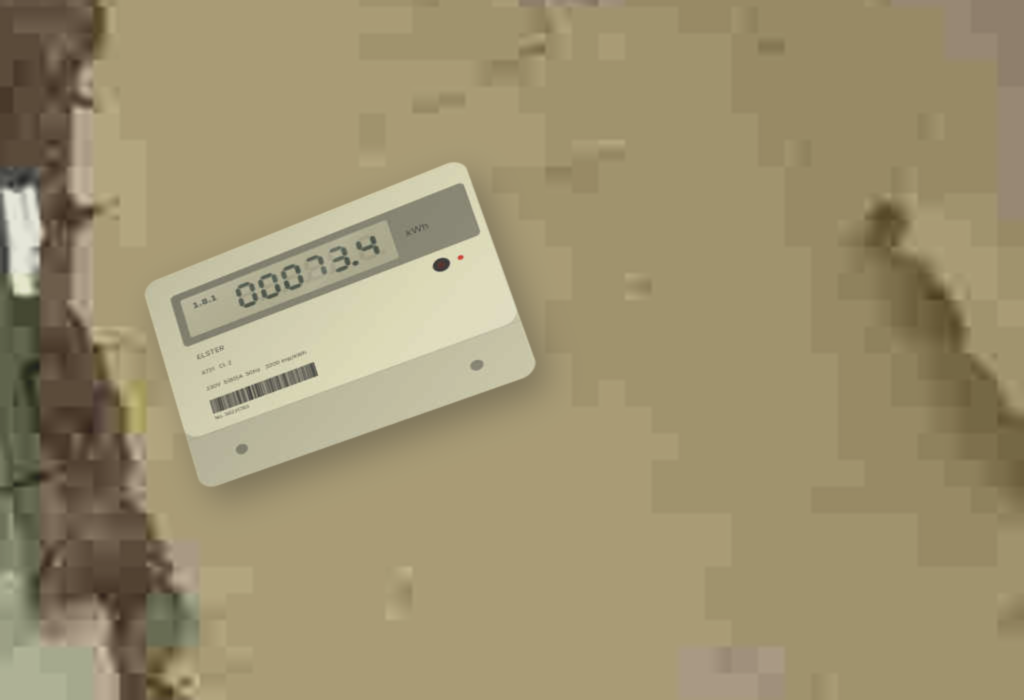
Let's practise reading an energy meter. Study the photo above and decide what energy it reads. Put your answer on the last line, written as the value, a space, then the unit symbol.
73.4 kWh
